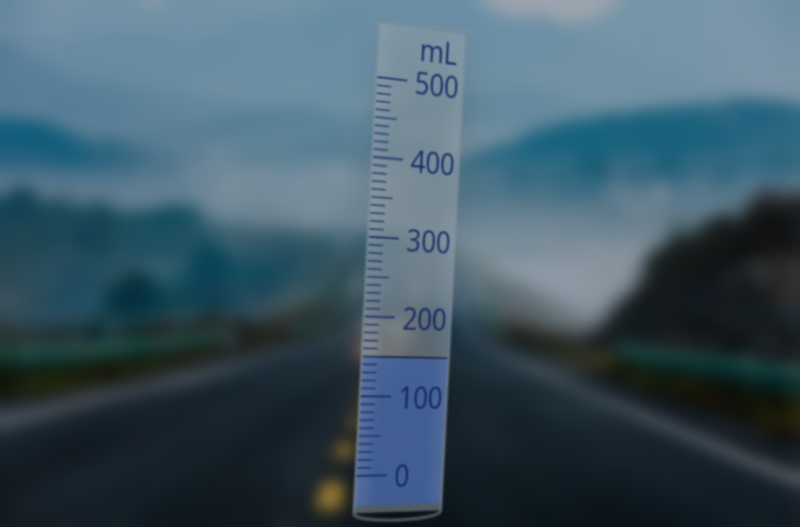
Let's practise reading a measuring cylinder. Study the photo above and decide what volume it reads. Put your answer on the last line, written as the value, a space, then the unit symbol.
150 mL
